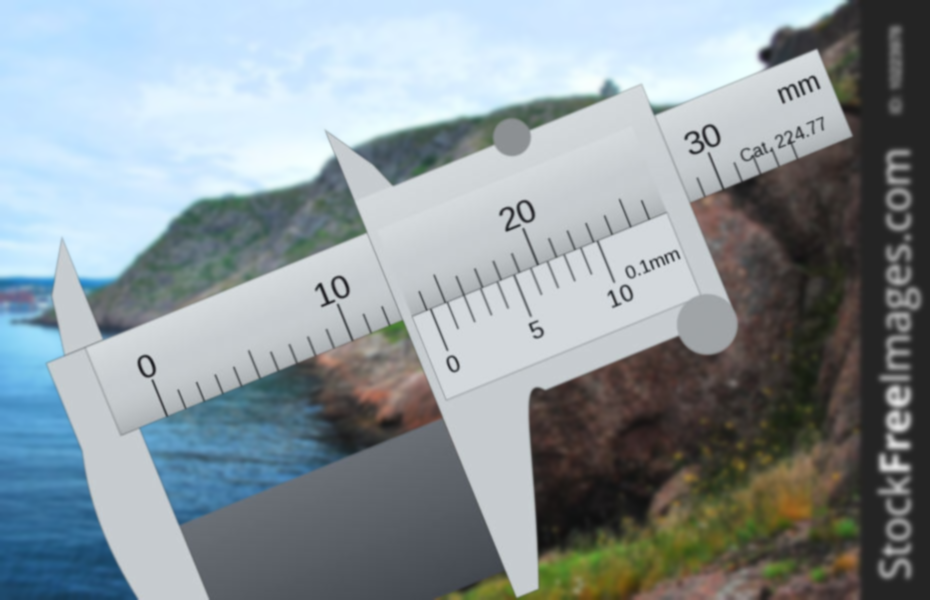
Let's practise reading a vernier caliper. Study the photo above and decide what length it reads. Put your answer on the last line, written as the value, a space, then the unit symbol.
14.2 mm
